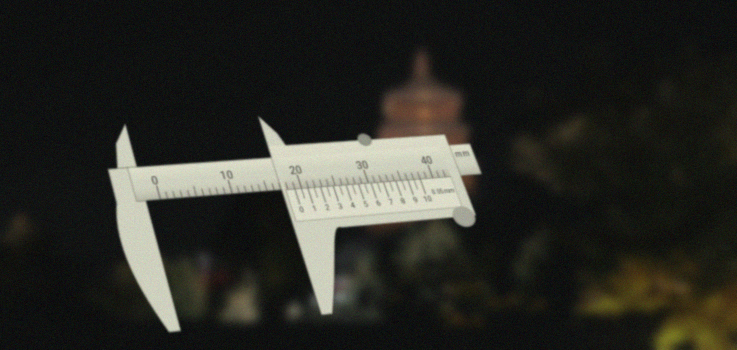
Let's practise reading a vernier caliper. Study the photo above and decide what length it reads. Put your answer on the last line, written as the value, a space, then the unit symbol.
19.0 mm
